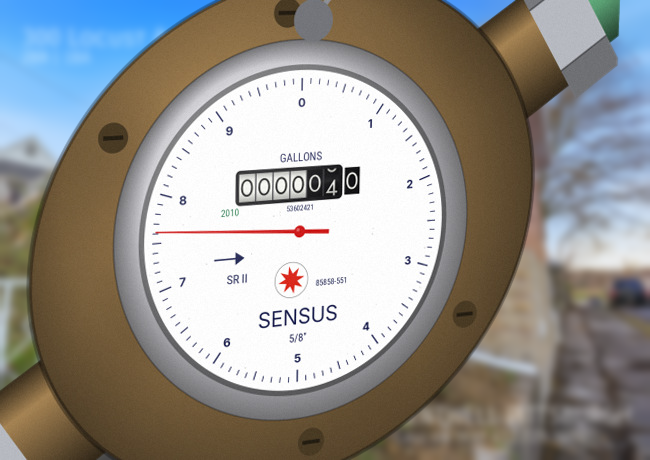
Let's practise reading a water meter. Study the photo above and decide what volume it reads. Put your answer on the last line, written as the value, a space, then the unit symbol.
37.6 gal
